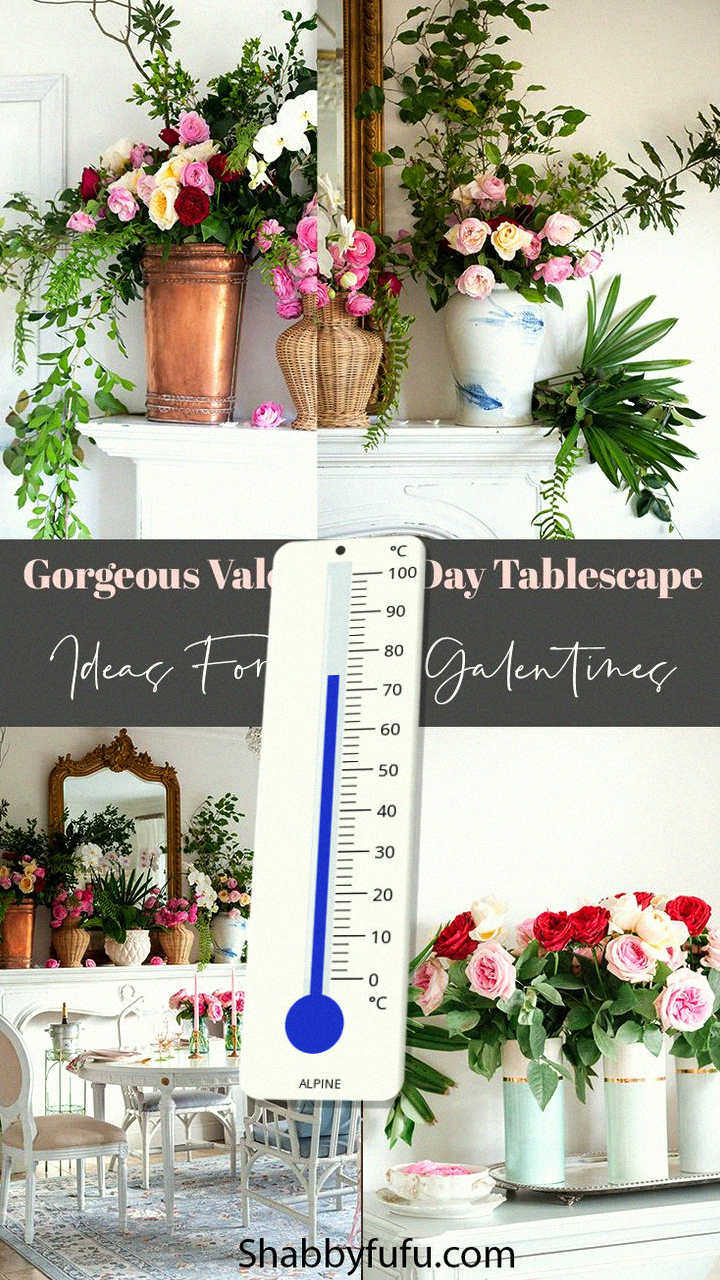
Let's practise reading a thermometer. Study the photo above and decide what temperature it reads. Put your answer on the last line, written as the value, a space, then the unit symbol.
74 °C
